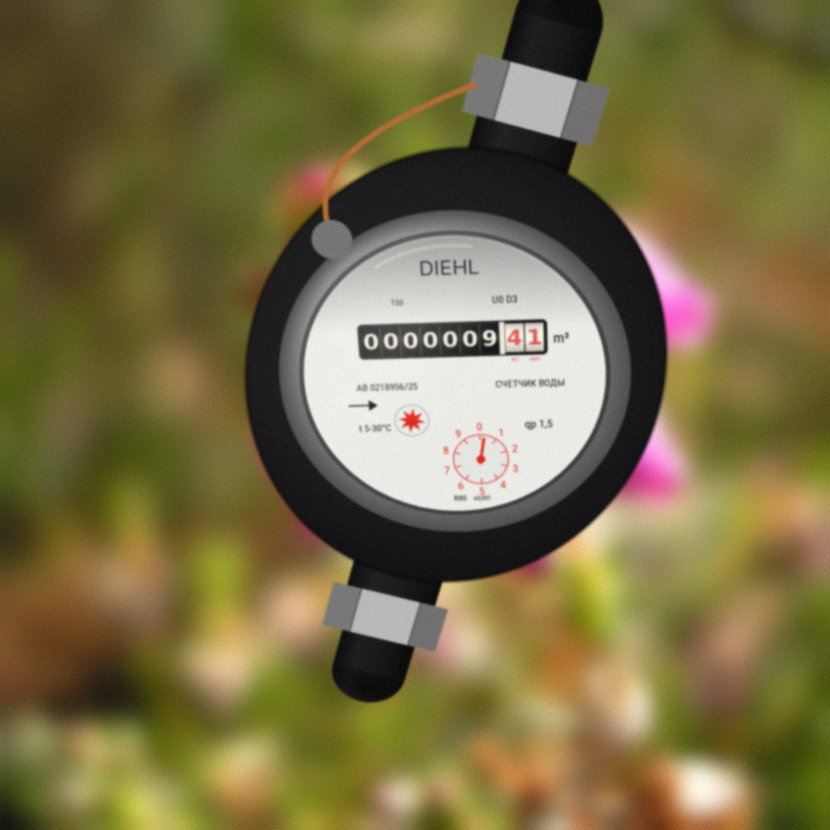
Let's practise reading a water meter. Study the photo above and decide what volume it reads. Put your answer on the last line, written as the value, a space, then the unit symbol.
9.410 m³
